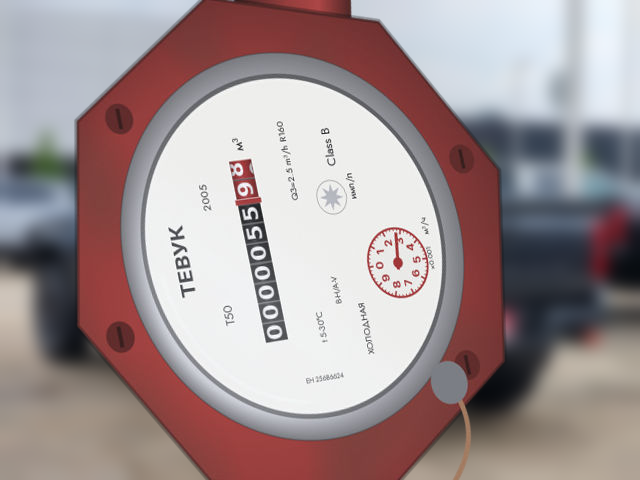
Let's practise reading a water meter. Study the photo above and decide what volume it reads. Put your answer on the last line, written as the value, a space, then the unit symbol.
55.982 m³
